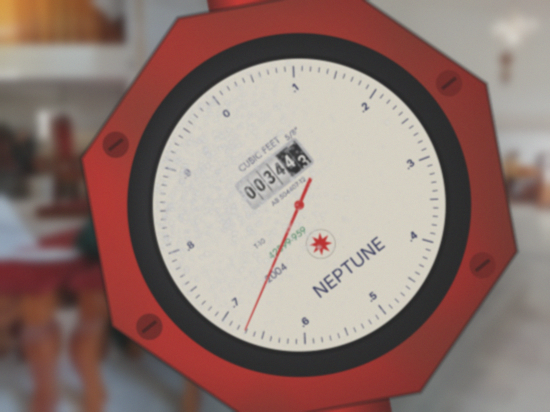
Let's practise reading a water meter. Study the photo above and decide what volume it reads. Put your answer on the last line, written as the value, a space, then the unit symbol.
3442.67 ft³
